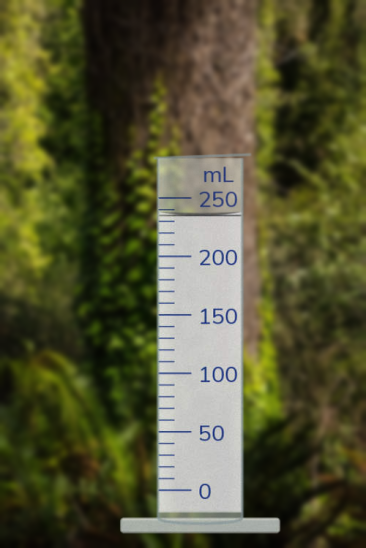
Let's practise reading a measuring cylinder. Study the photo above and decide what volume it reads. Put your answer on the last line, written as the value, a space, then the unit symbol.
235 mL
